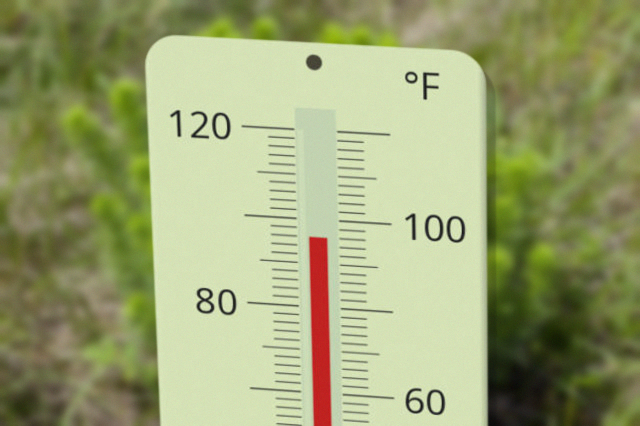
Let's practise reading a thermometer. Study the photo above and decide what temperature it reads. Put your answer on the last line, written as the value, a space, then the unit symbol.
96 °F
